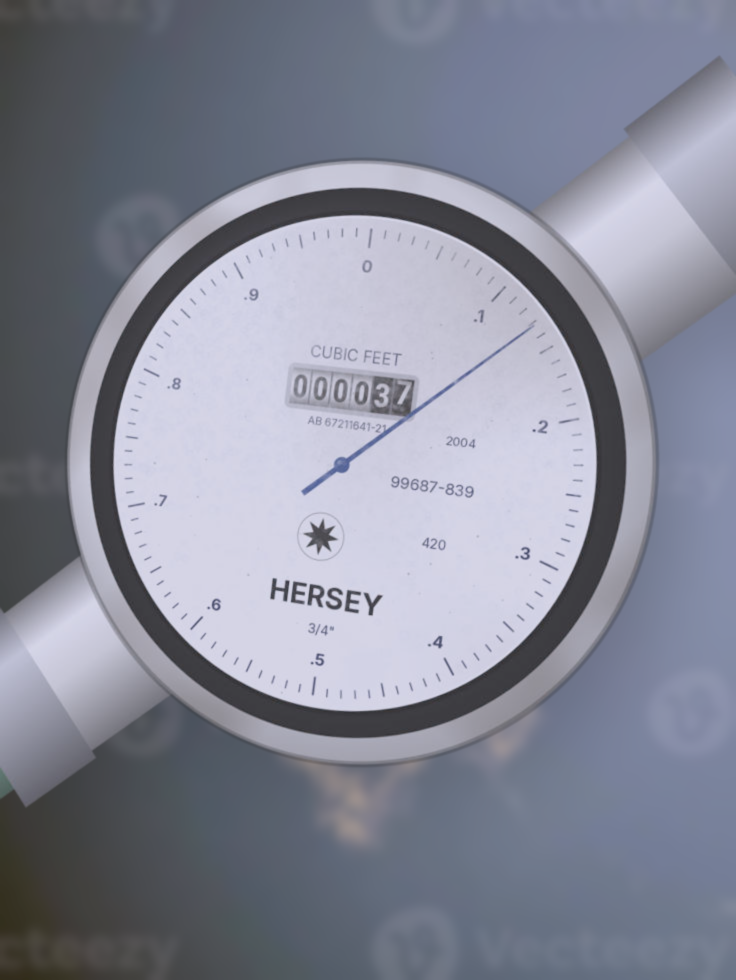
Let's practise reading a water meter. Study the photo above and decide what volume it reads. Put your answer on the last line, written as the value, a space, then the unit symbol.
37.13 ft³
